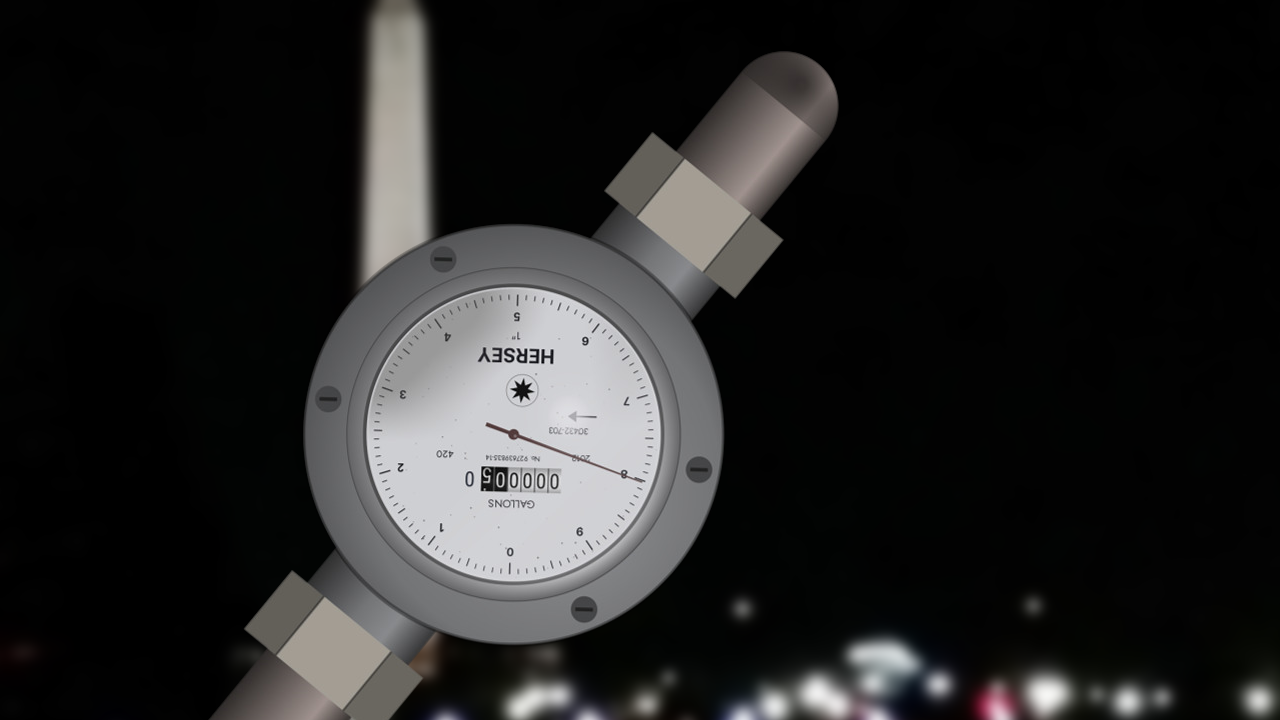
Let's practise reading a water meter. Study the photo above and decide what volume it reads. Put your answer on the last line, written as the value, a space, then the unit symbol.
48.0 gal
